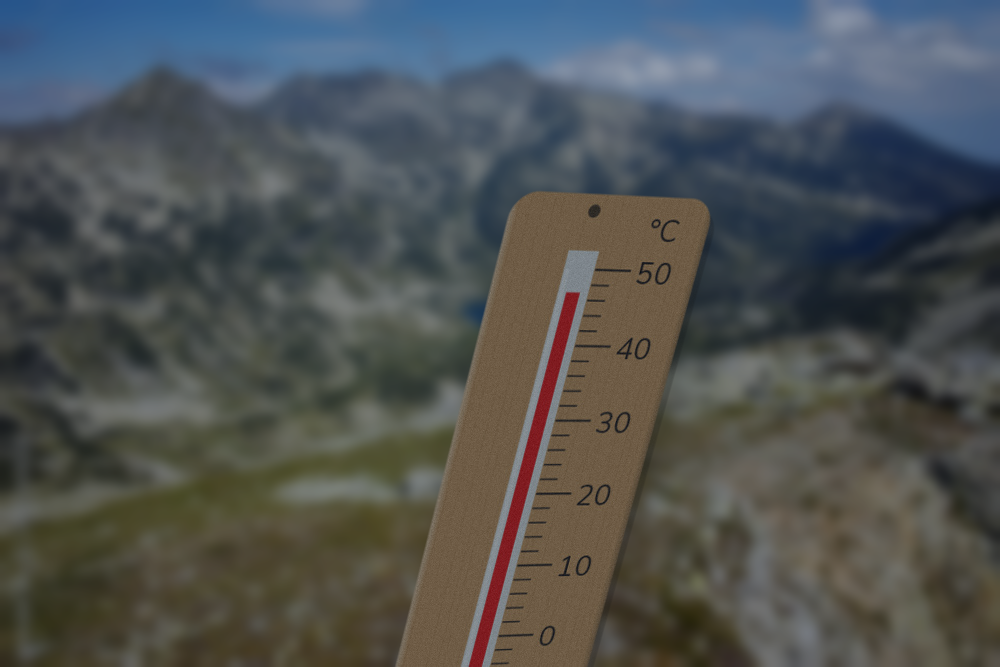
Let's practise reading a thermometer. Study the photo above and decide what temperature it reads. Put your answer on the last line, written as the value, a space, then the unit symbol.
47 °C
